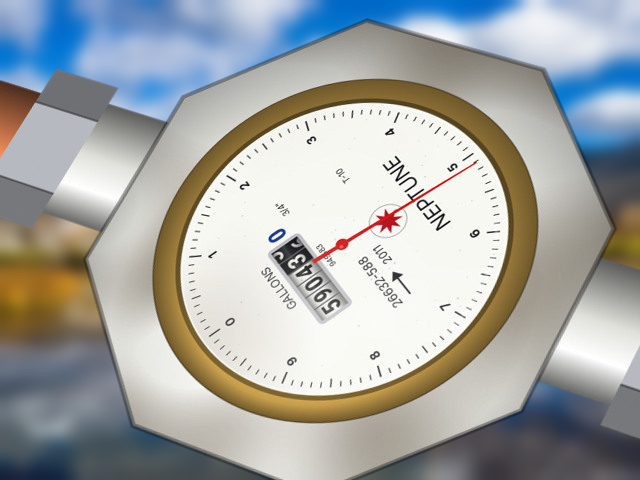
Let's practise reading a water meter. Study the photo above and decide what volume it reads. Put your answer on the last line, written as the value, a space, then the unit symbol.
5904355.1 gal
